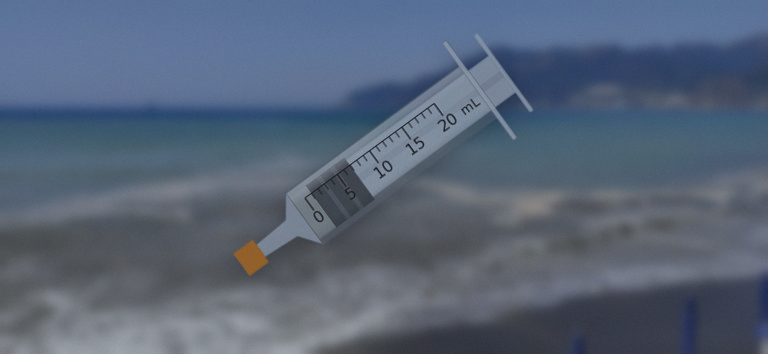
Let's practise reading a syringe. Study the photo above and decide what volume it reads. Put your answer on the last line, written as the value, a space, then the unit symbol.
1 mL
